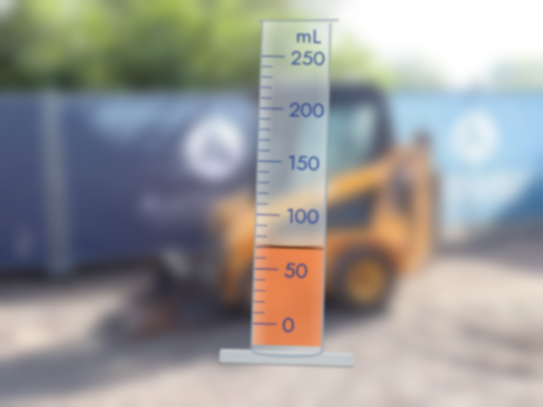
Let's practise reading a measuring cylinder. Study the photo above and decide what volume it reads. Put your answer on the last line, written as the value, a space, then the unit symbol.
70 mL
